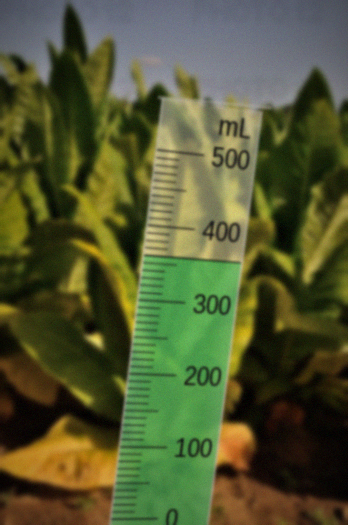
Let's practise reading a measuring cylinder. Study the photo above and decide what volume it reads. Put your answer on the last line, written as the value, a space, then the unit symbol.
360 mL
